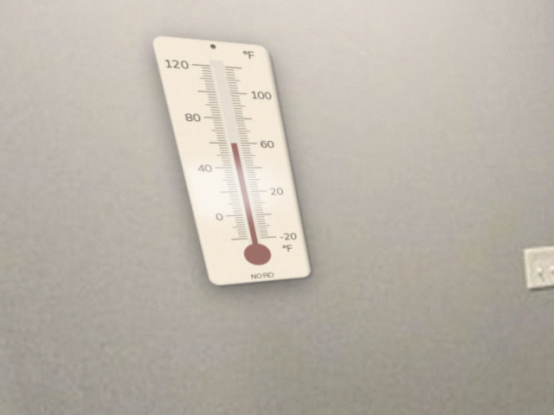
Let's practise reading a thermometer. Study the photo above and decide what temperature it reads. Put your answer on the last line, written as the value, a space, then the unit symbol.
60 °F
